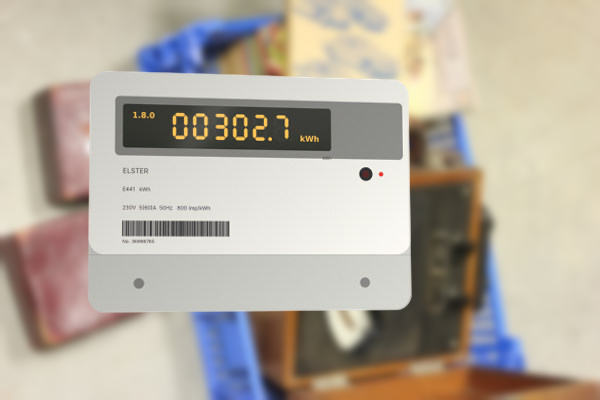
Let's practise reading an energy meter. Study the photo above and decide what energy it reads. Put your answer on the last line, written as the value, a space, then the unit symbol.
302.7 kWh
